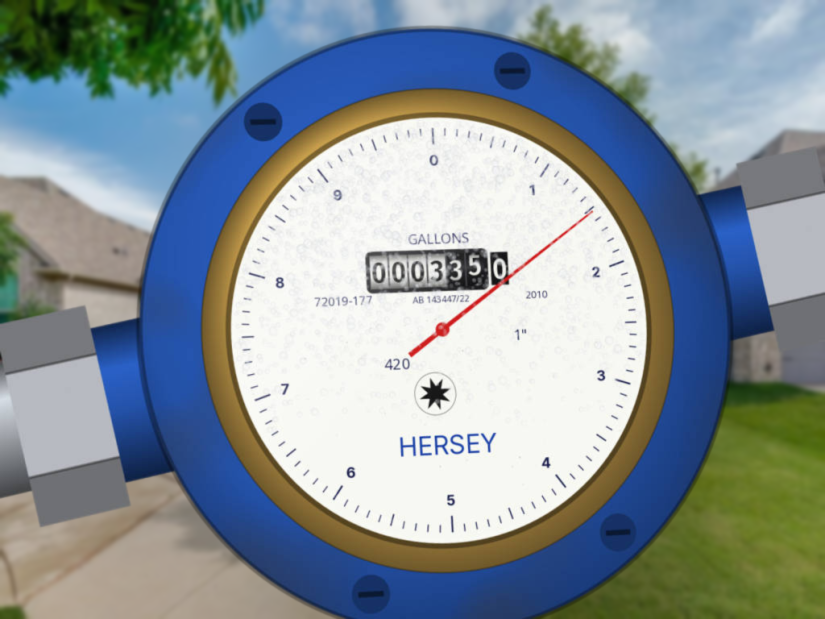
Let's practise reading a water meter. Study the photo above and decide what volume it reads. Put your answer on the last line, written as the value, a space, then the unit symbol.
3351.5 gal
